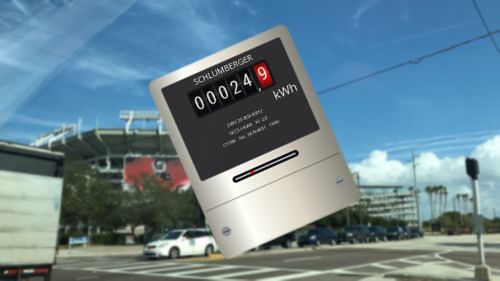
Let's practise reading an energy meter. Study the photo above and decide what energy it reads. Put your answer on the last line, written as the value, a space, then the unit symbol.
24.9 kWh
